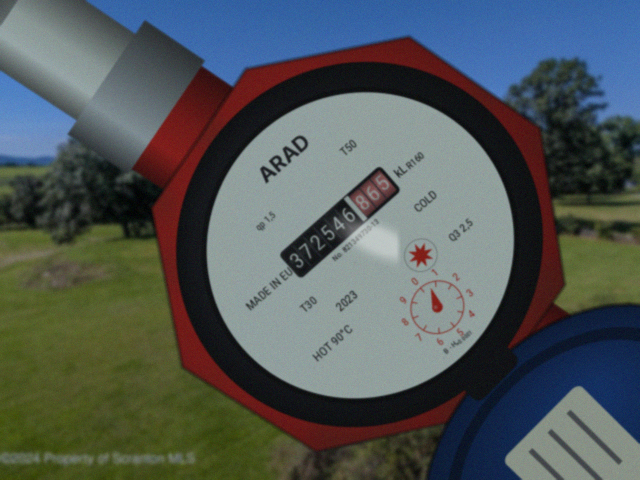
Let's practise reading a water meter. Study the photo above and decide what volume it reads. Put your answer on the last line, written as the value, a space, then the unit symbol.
372546.8650 kL
